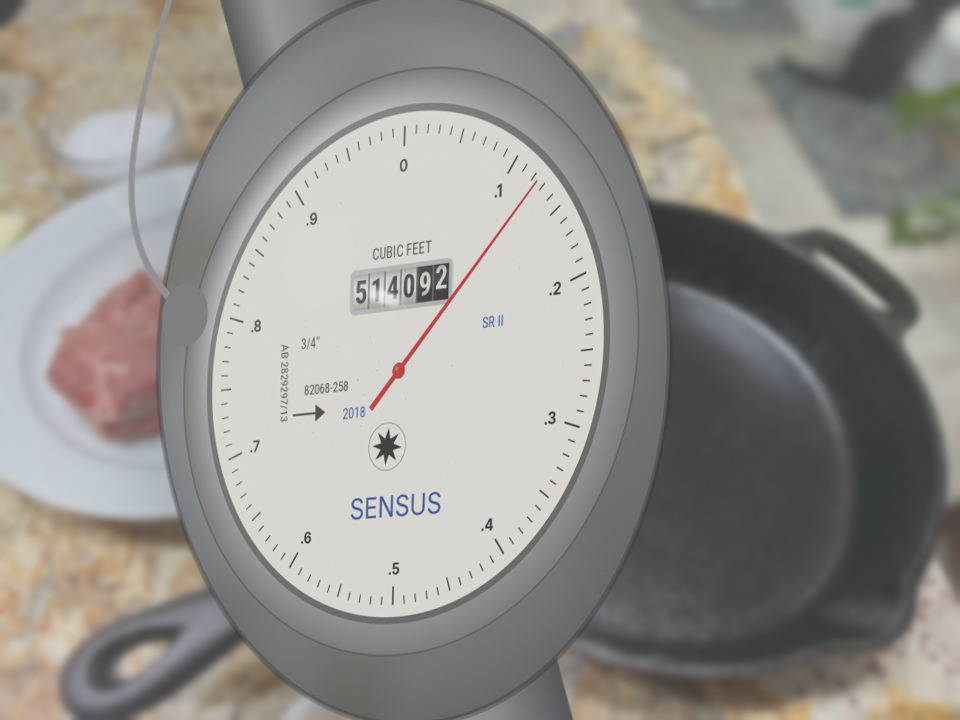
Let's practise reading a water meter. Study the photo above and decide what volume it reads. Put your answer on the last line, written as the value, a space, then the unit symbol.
514092.12 ft³
